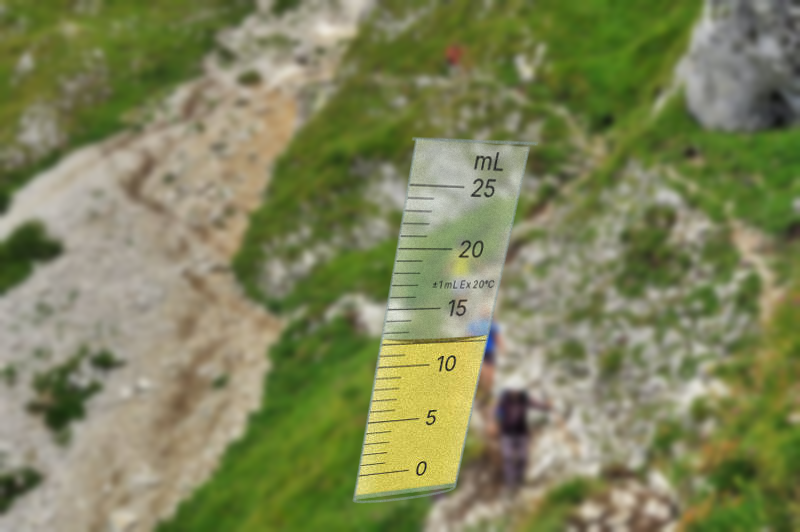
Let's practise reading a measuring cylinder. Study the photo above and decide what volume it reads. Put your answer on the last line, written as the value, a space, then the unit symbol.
12 mL
